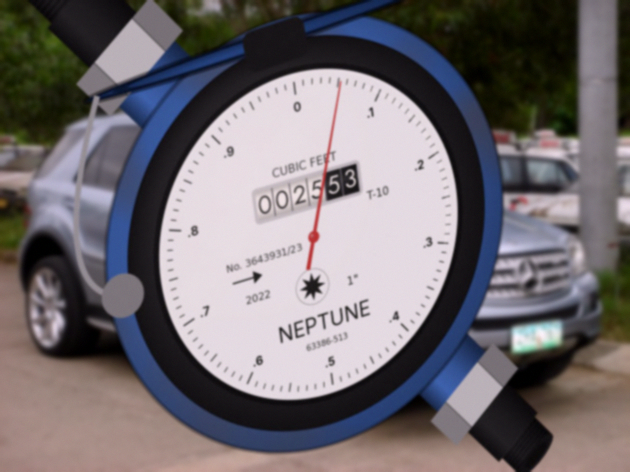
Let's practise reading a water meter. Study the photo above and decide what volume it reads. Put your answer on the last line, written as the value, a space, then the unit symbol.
2553.05 ft³
